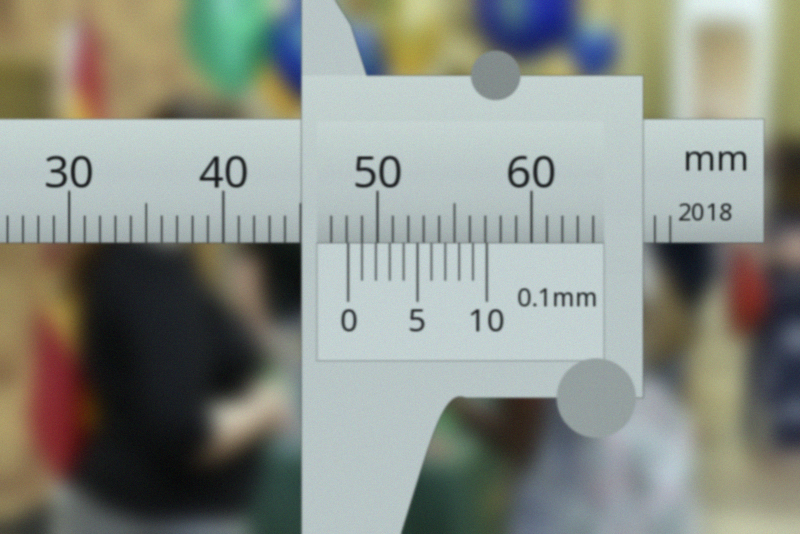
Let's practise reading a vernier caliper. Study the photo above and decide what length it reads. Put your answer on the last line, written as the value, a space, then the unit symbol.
48.1 mm
